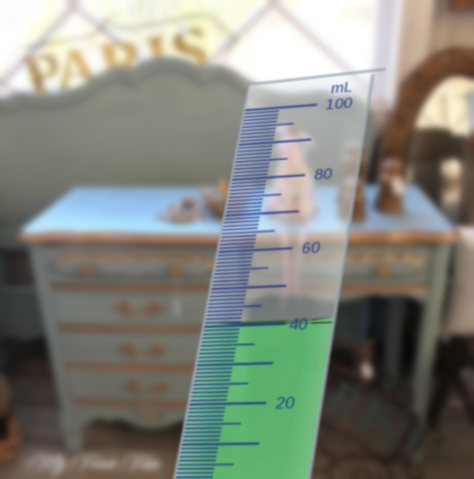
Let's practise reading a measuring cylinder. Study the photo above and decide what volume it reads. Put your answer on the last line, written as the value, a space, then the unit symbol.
40 mL
